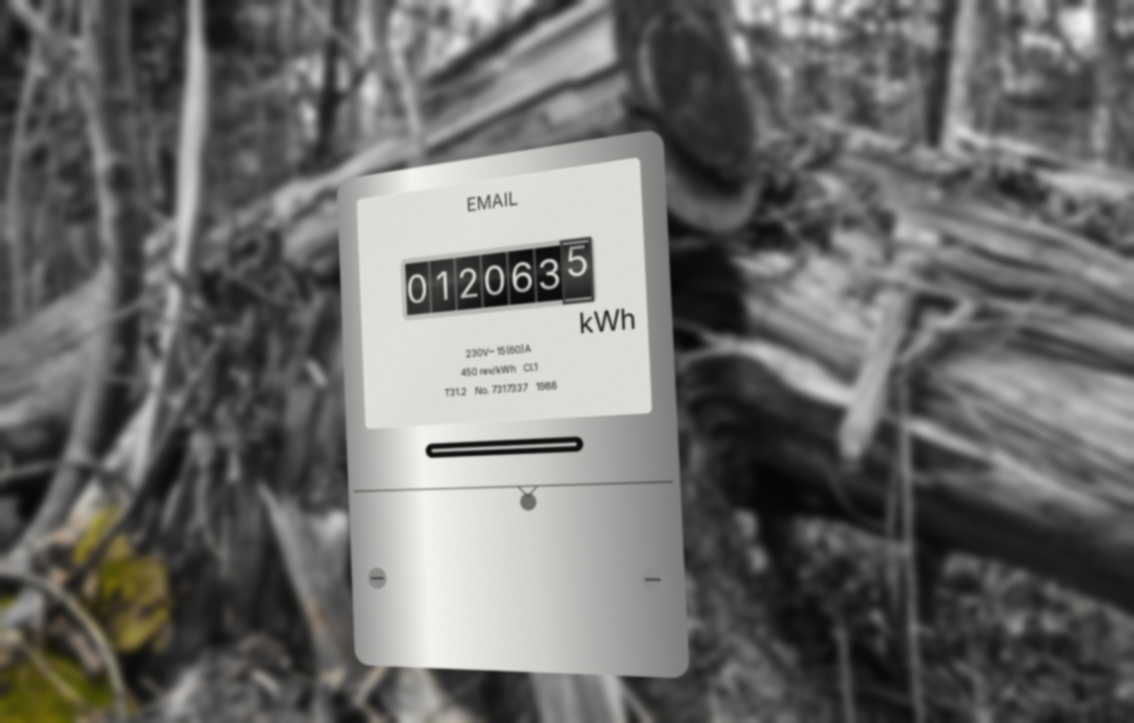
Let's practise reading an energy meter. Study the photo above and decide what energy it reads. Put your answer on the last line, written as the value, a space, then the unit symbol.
12063.5 kWh
